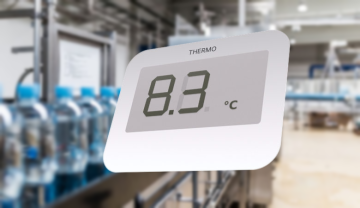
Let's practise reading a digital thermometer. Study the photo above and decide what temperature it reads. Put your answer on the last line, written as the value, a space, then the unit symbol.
8.3 °C
